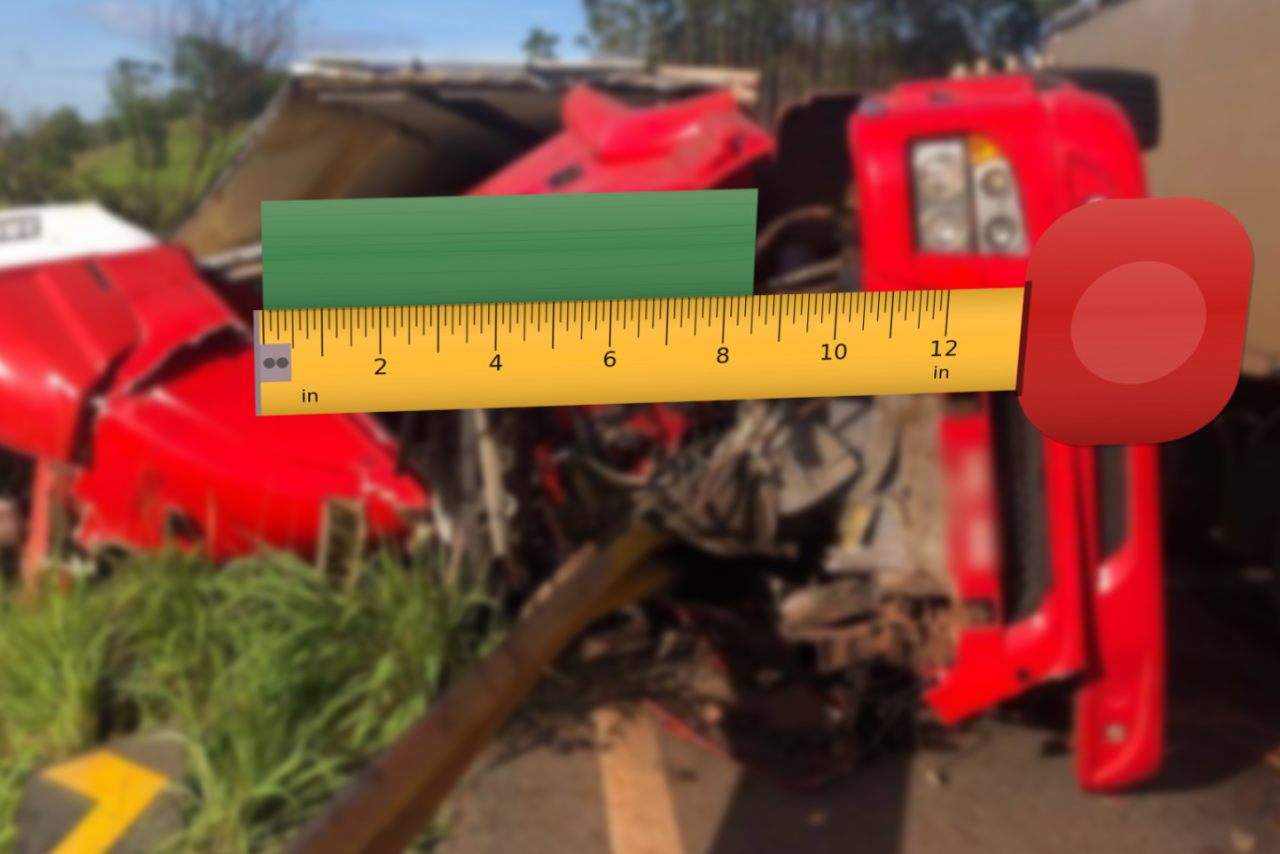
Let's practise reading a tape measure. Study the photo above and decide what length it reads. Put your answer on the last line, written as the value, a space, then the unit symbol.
8.5 in
